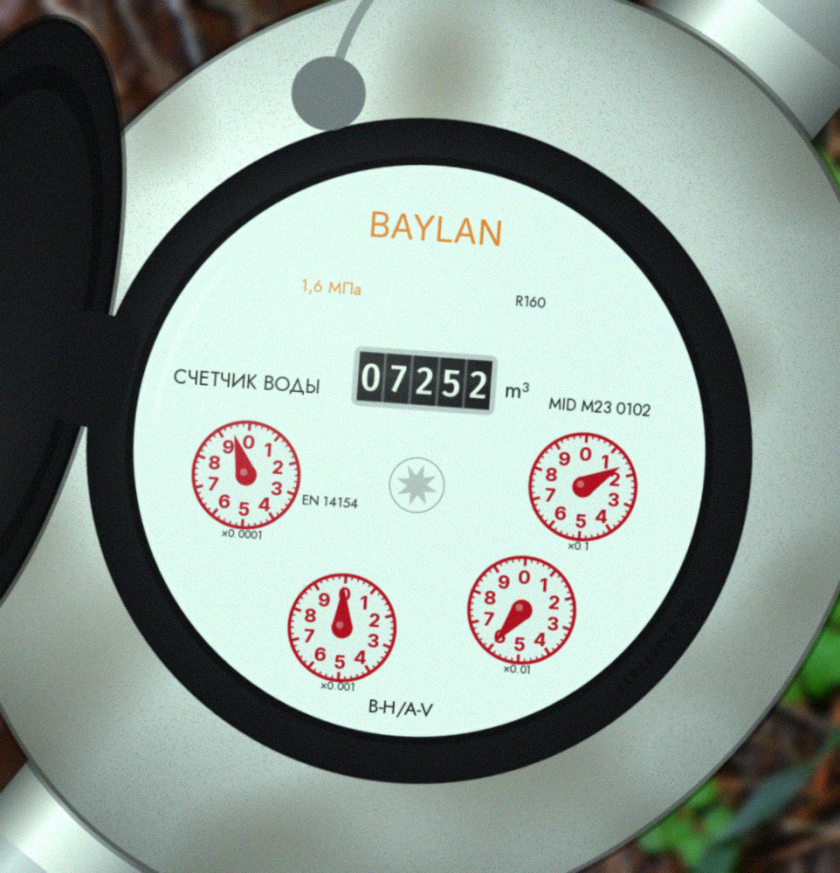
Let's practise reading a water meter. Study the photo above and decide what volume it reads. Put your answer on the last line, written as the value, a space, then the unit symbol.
7252.1599 m³
